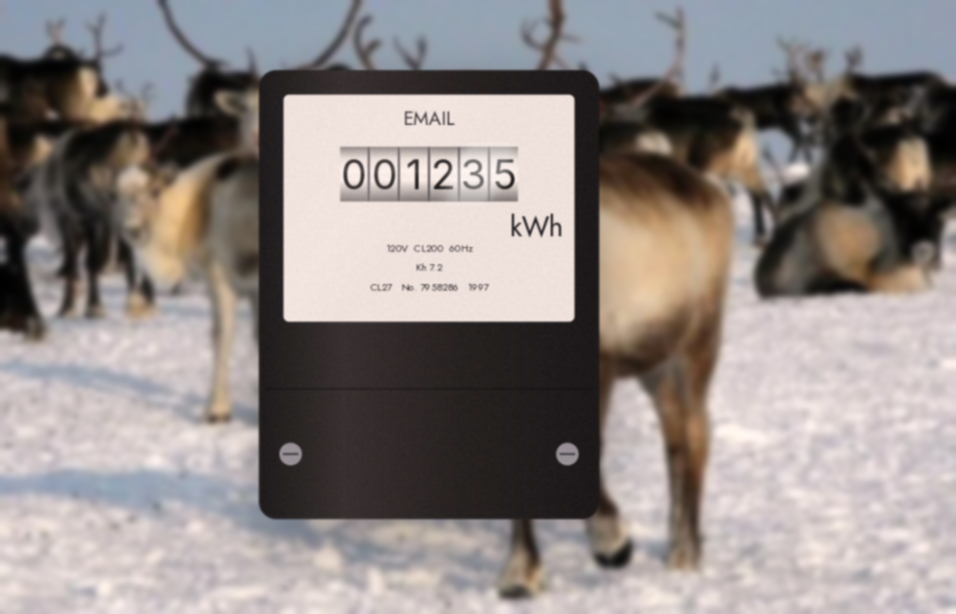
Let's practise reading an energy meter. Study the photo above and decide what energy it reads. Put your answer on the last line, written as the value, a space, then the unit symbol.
1235 kWh
